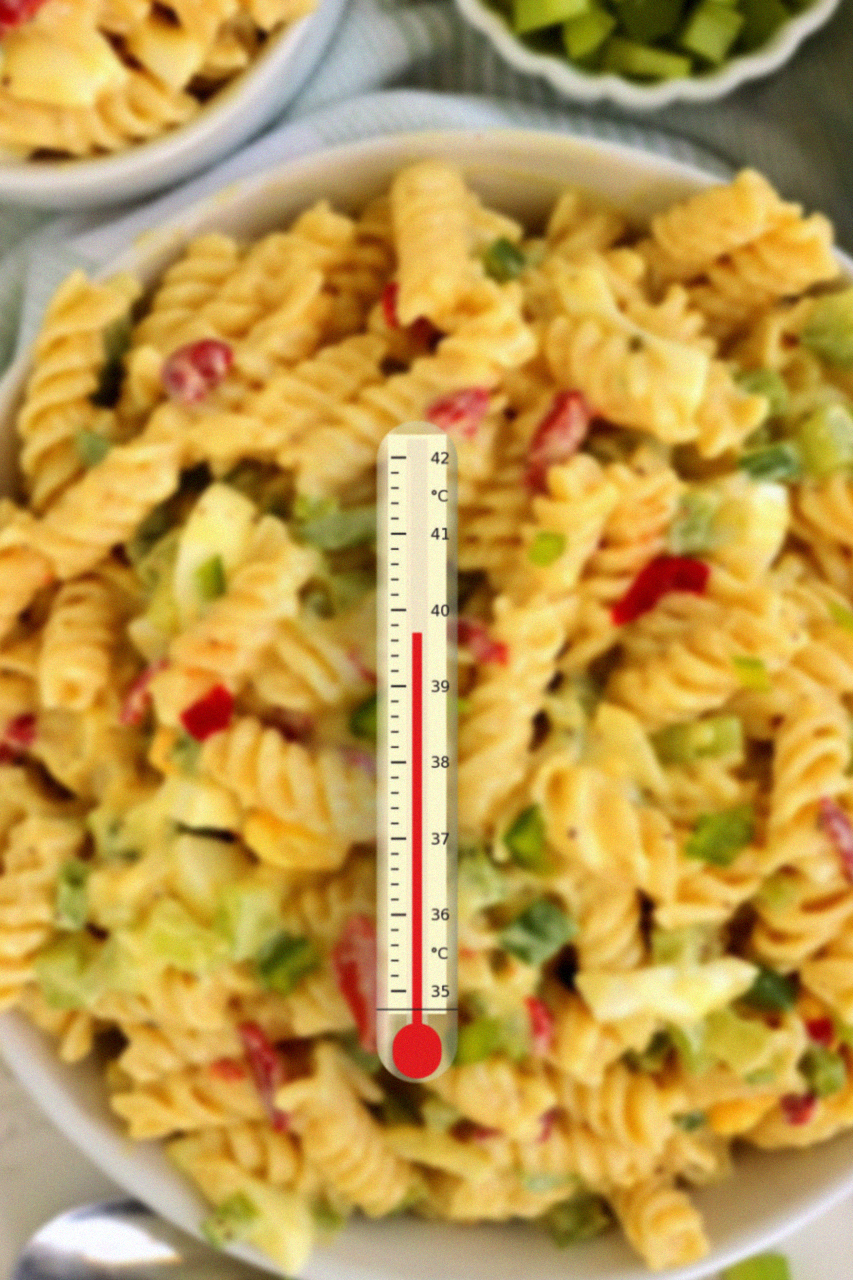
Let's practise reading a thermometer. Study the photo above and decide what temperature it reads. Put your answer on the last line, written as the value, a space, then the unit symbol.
39.7 °C
